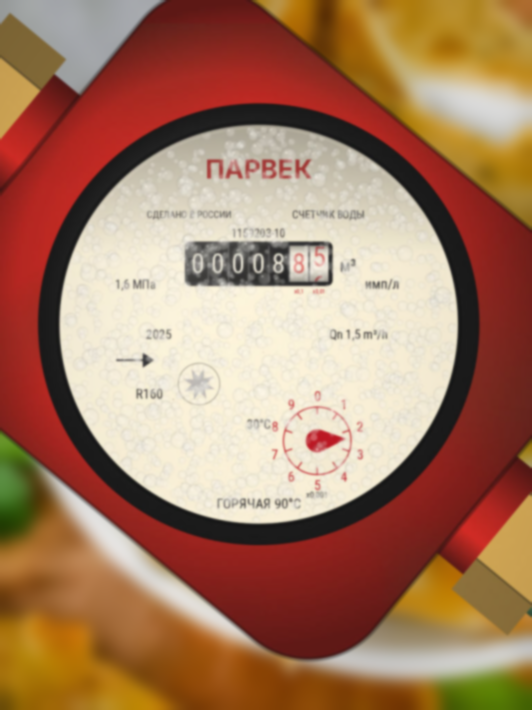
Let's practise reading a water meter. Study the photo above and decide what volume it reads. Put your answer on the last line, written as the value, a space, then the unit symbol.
8.852 m³
